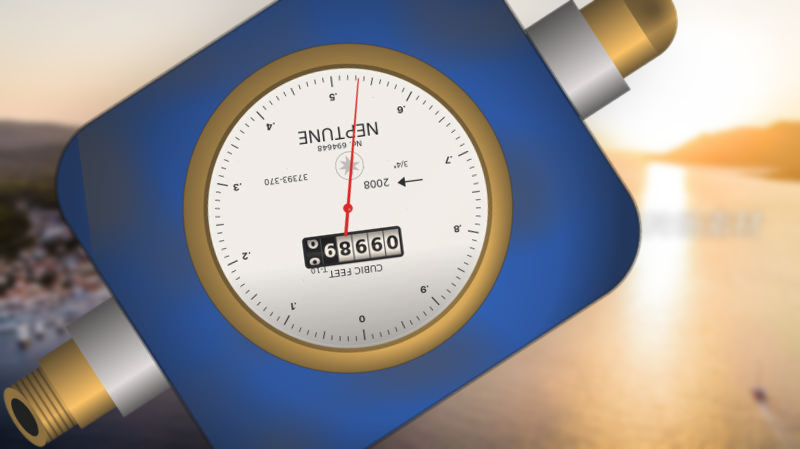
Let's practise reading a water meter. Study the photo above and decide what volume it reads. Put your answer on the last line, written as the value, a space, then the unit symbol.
99898.53 ft³
